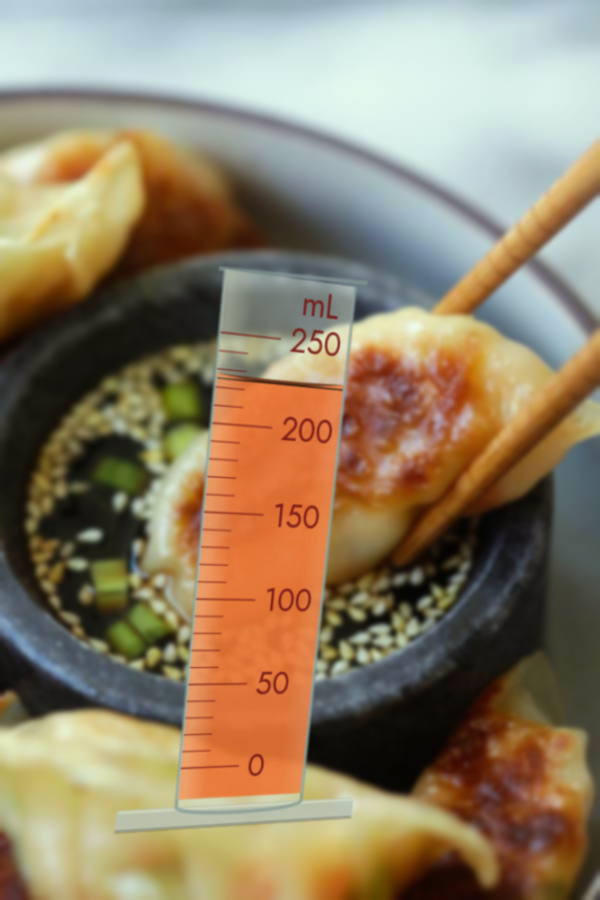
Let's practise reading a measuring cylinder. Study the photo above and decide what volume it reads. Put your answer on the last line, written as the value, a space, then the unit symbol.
225 mL
